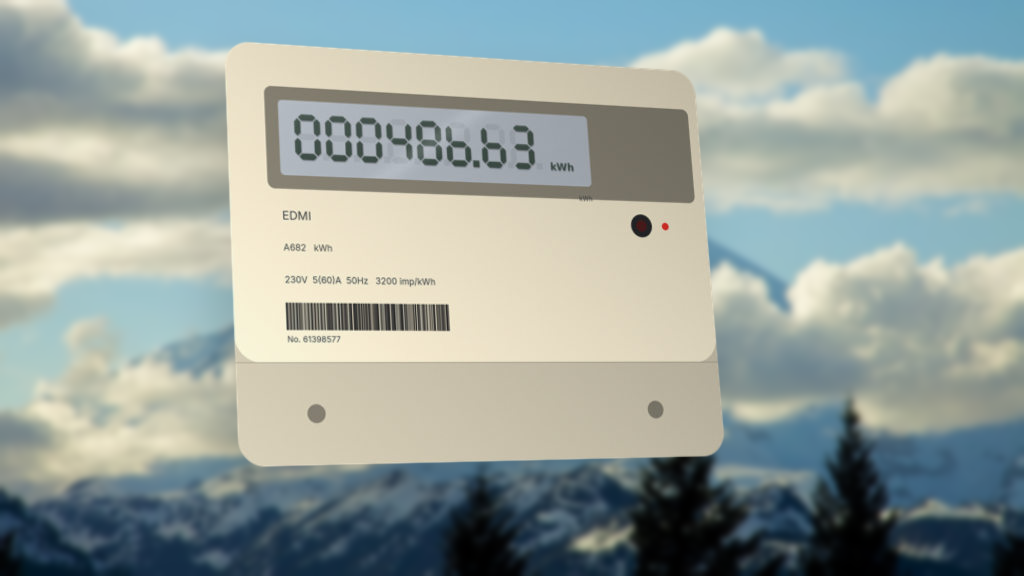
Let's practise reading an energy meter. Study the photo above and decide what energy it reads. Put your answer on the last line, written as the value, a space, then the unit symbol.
486.63 kWh
